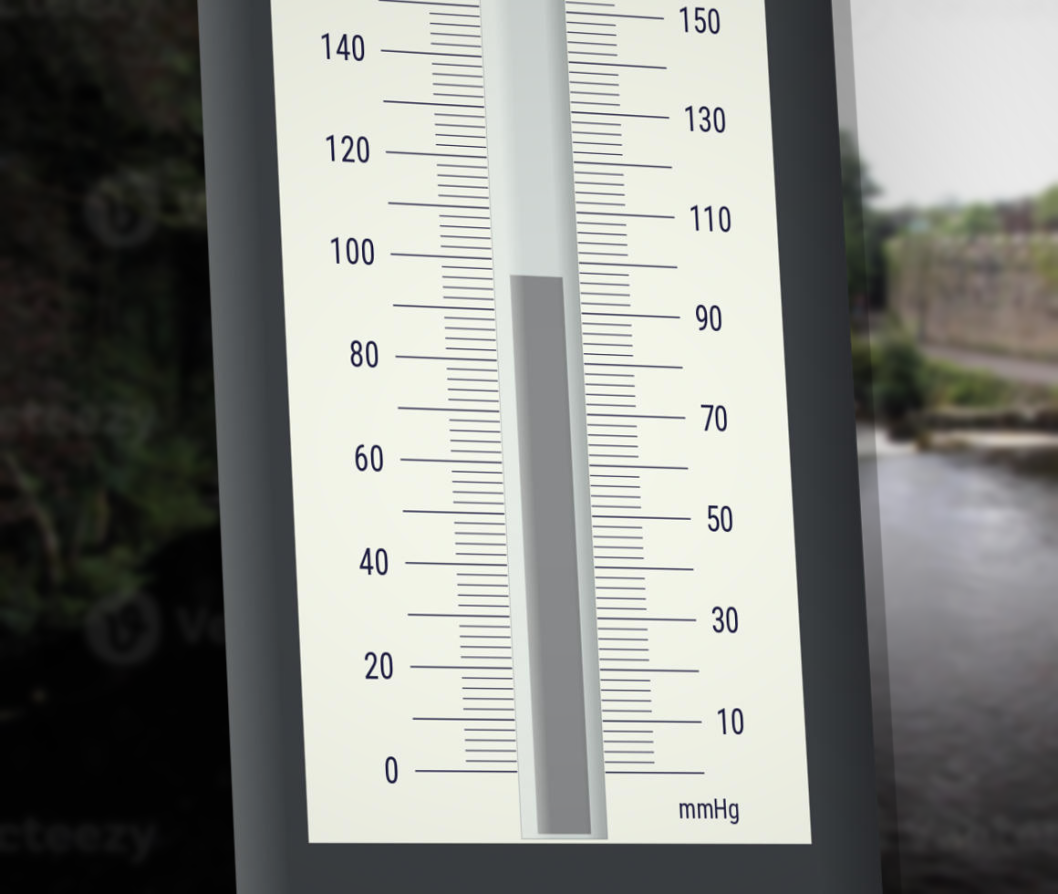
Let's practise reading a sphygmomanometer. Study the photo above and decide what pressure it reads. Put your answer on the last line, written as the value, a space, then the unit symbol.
97 mmHg
